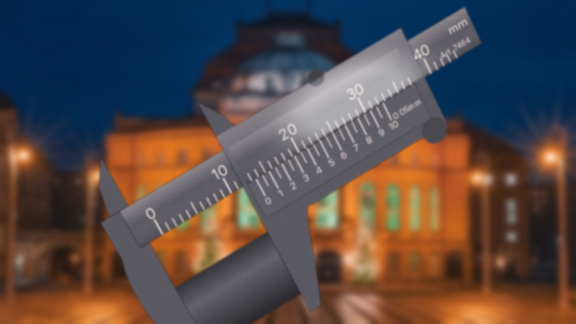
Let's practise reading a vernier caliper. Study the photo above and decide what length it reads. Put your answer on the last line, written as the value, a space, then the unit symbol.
13.6 mm
